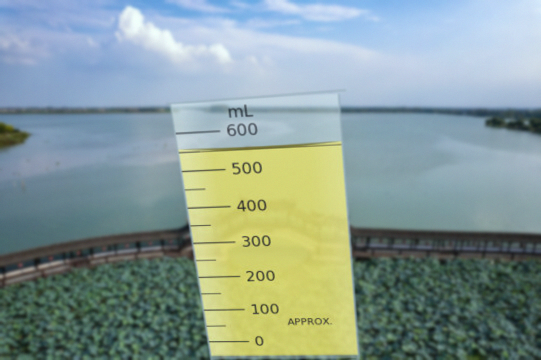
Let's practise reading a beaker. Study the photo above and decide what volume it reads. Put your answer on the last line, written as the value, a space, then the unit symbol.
550 mL
